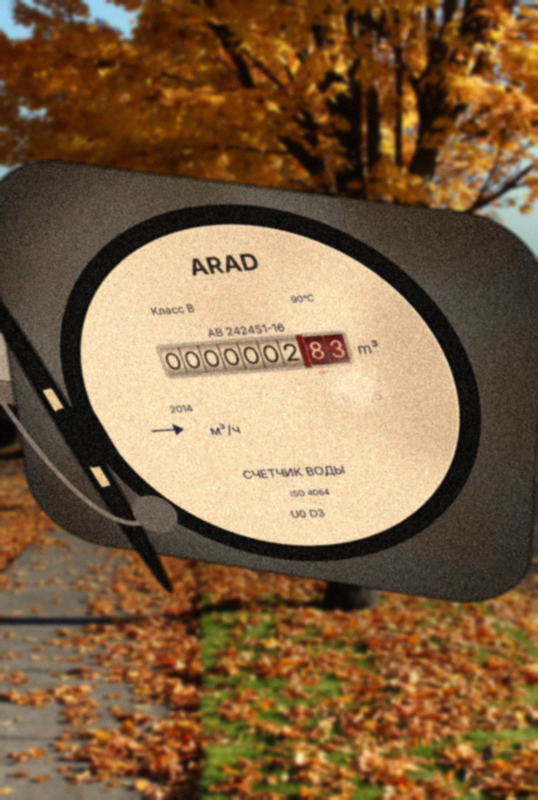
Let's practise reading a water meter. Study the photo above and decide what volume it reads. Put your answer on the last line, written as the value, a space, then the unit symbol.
2.83 m³
